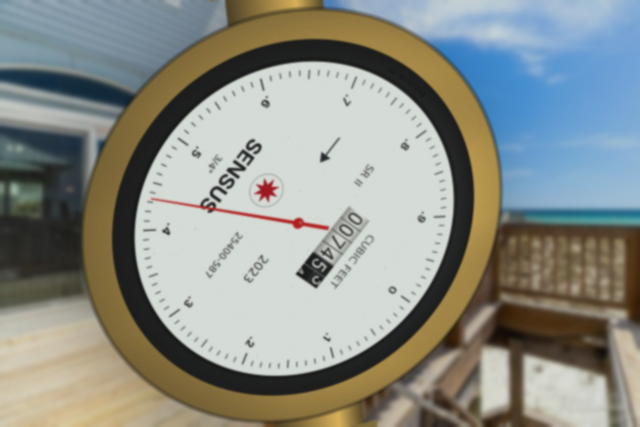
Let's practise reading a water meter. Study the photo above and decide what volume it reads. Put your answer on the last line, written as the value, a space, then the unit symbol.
7453.43 ft³
